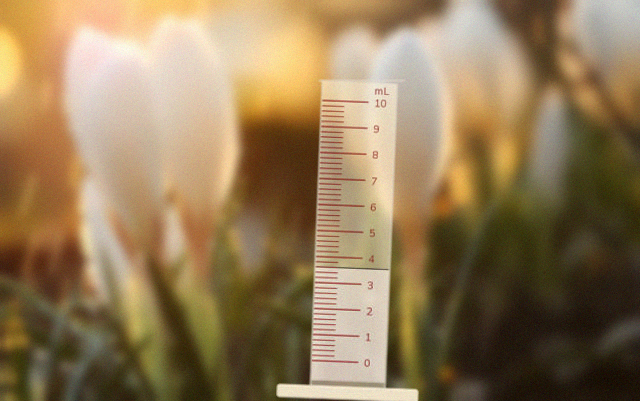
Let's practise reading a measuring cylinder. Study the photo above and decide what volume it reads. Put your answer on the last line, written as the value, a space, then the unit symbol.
3.6 mL
